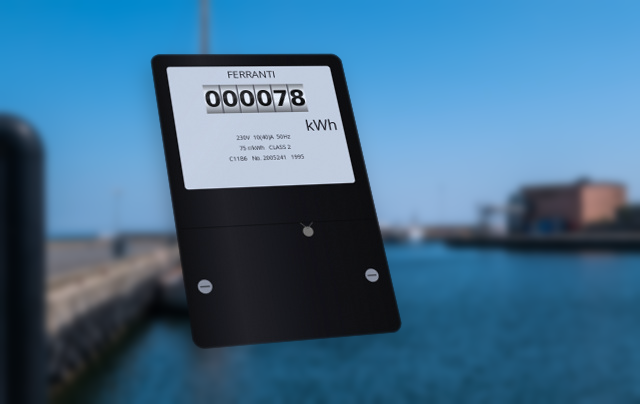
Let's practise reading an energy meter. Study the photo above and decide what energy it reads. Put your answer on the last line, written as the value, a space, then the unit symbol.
78 kWh
